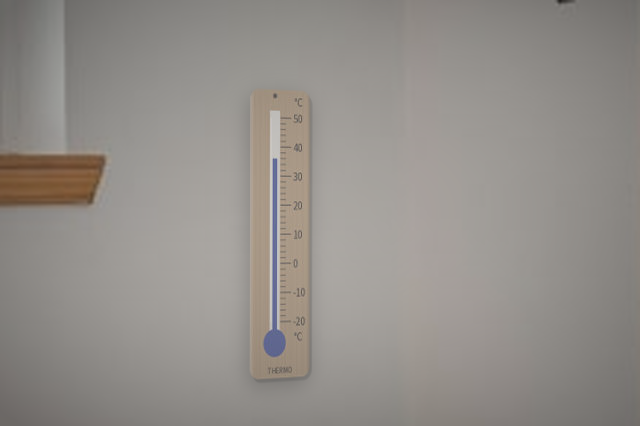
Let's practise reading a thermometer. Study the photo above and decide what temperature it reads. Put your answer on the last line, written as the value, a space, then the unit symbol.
36 °C
